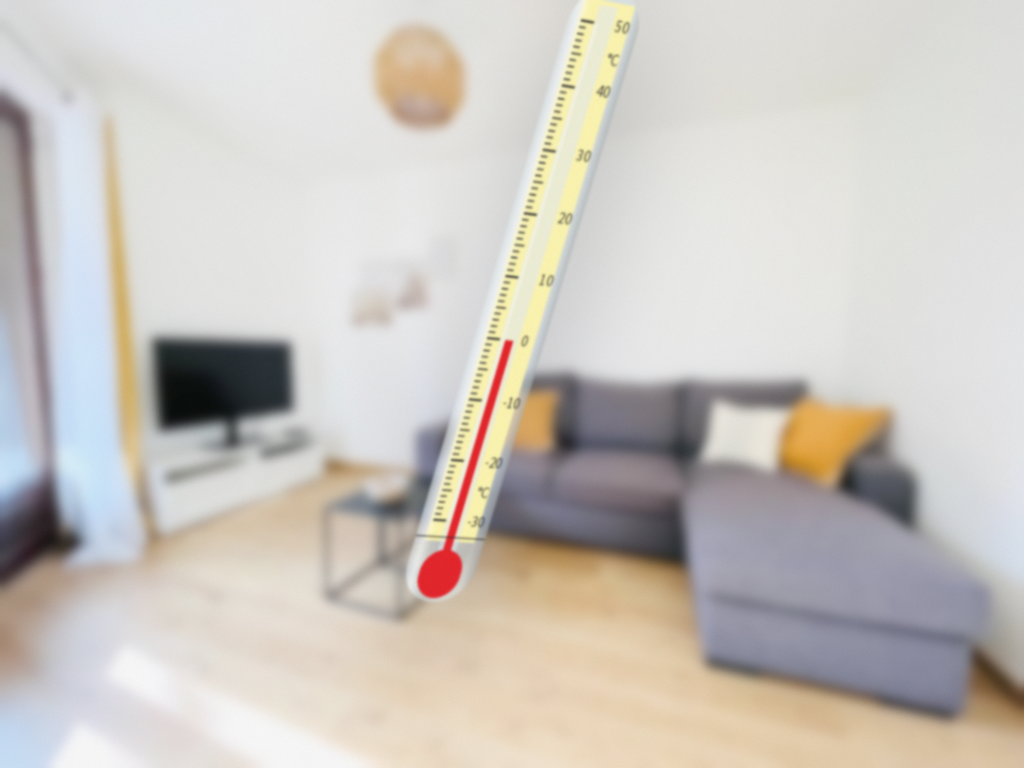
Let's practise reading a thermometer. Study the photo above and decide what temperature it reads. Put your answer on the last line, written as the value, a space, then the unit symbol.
0 °C
